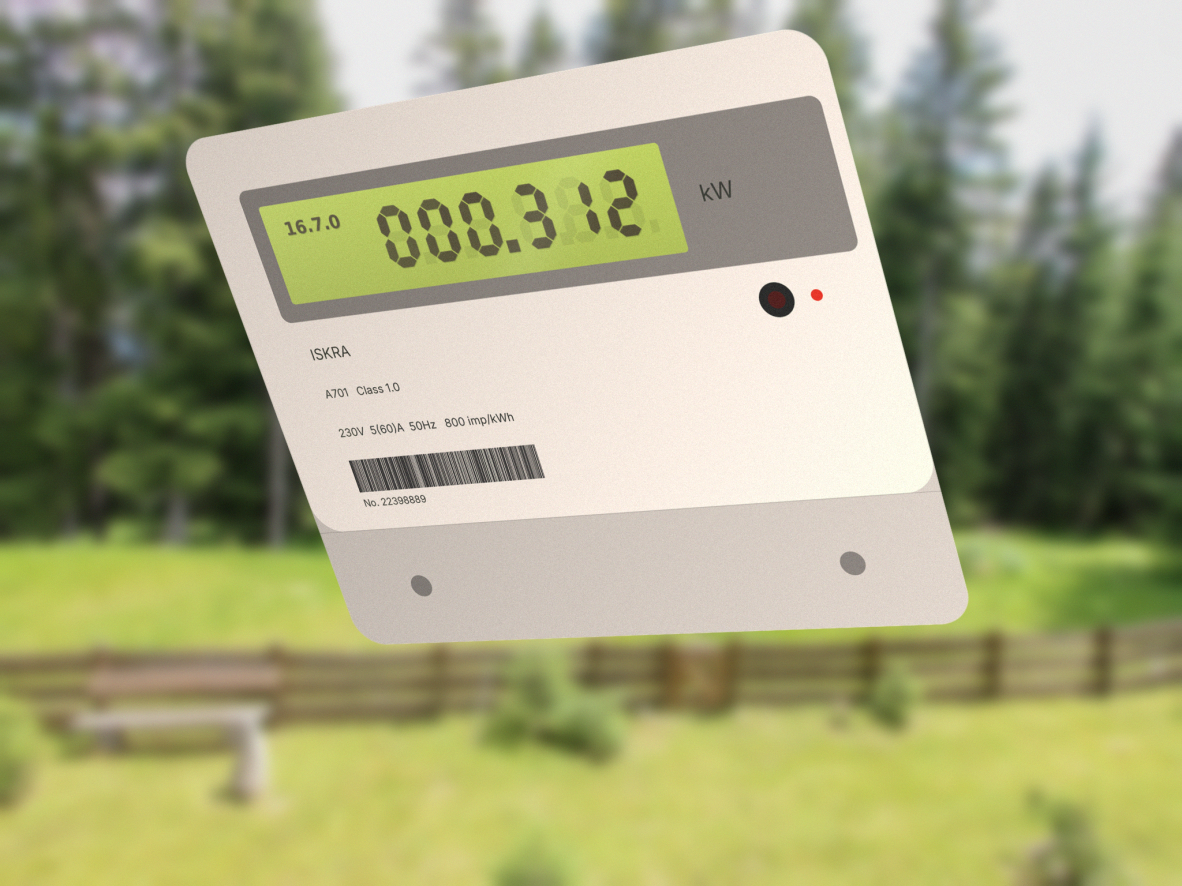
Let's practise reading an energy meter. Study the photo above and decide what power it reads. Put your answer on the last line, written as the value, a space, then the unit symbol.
0.312 kW
